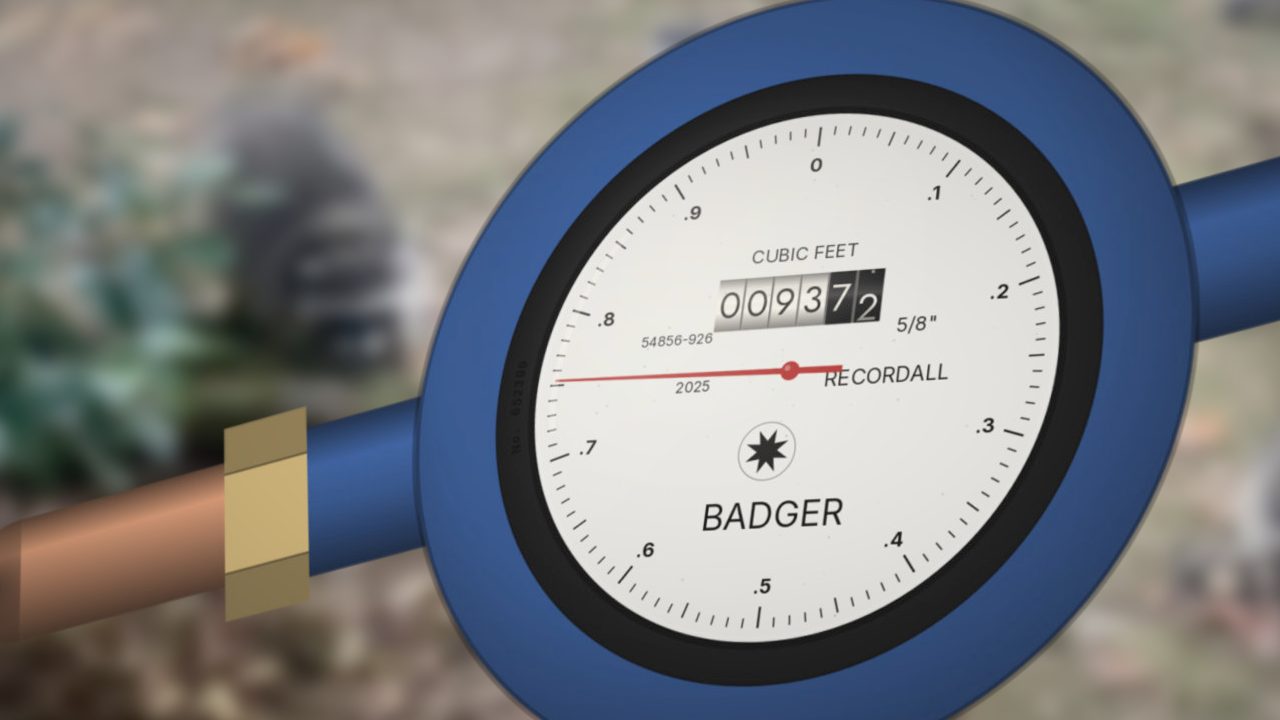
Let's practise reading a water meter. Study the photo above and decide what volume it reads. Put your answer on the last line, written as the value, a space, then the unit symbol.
9371.75 ft³
